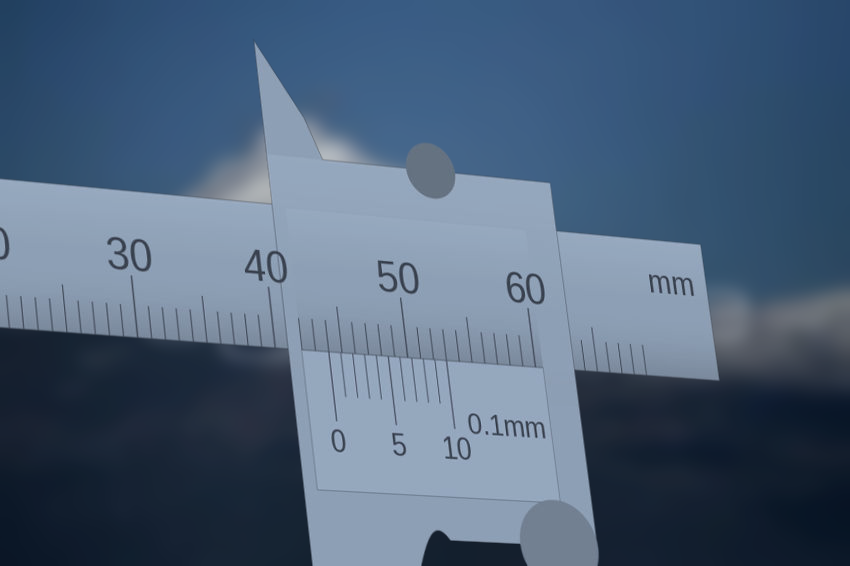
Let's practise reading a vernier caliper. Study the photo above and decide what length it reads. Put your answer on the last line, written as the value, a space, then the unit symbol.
44.0 mm
